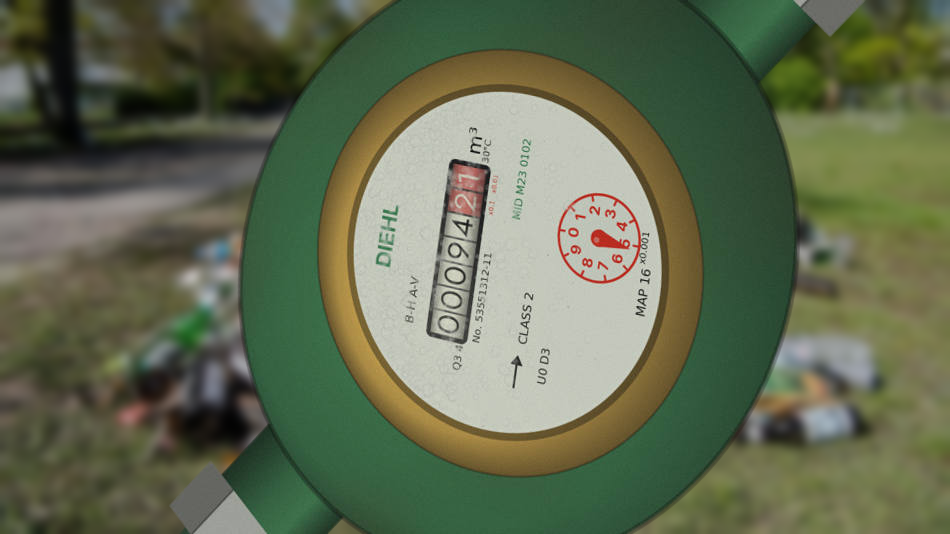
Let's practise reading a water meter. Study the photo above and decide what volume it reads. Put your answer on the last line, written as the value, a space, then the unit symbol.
94.215 m³
